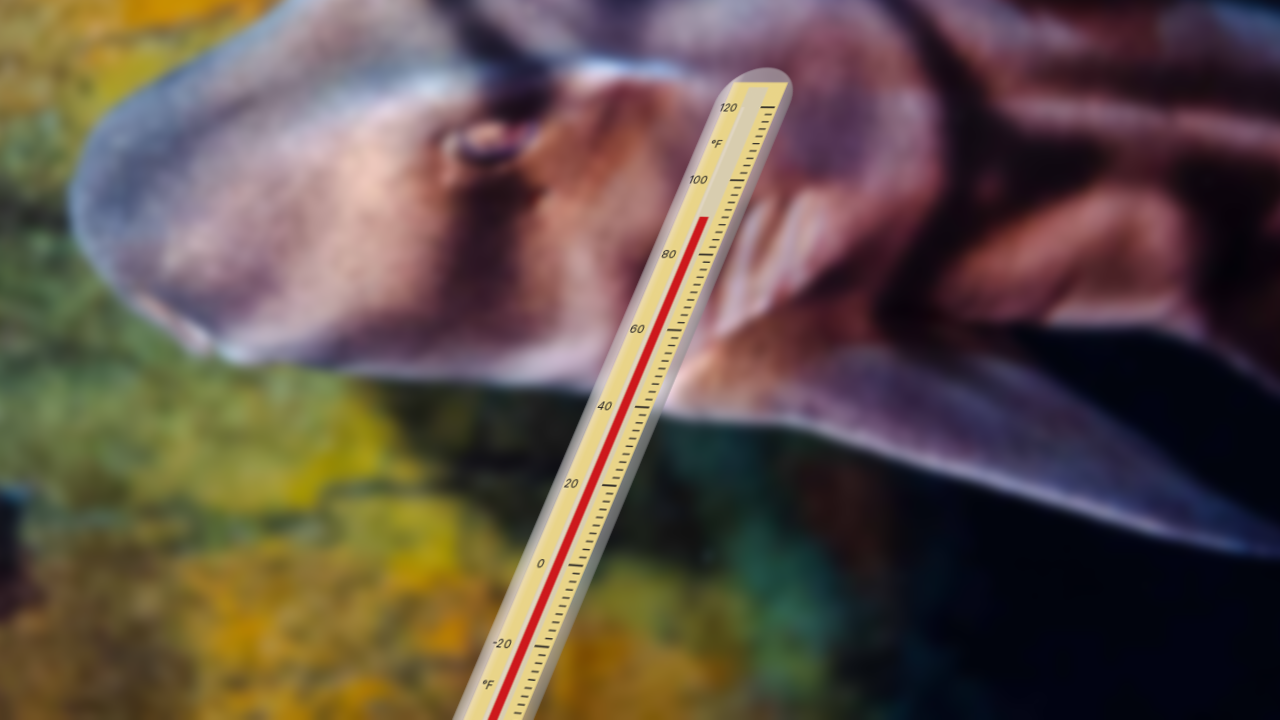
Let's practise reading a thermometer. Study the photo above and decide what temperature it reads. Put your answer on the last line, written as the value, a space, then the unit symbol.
90 °F
